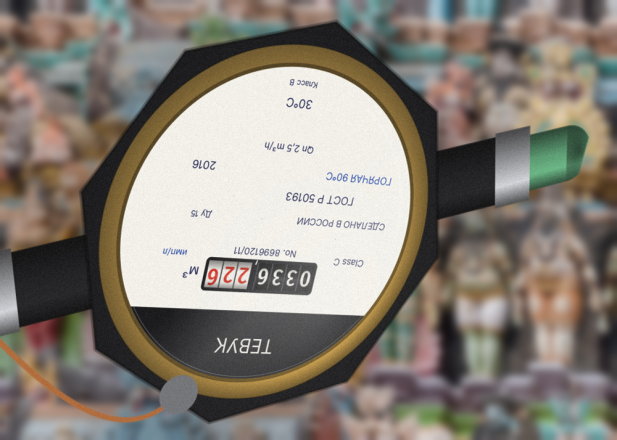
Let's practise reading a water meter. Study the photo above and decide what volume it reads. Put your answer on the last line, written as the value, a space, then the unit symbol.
336.226 m³
